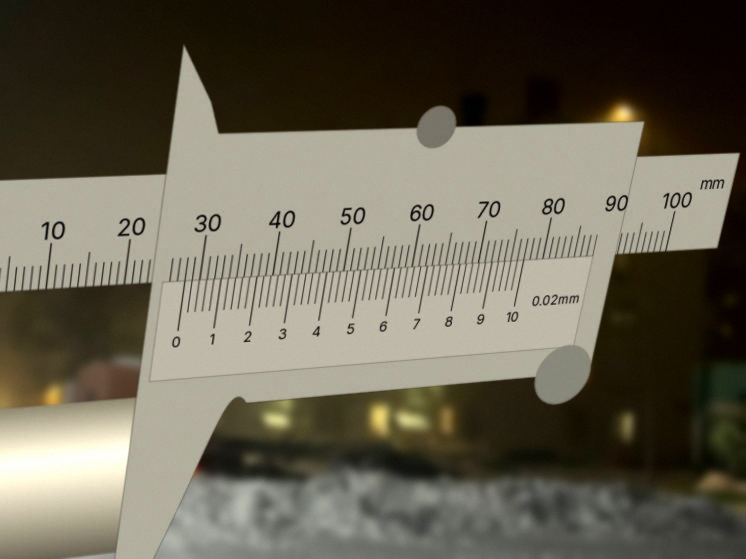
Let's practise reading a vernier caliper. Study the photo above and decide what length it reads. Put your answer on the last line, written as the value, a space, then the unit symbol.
28.0 mm
